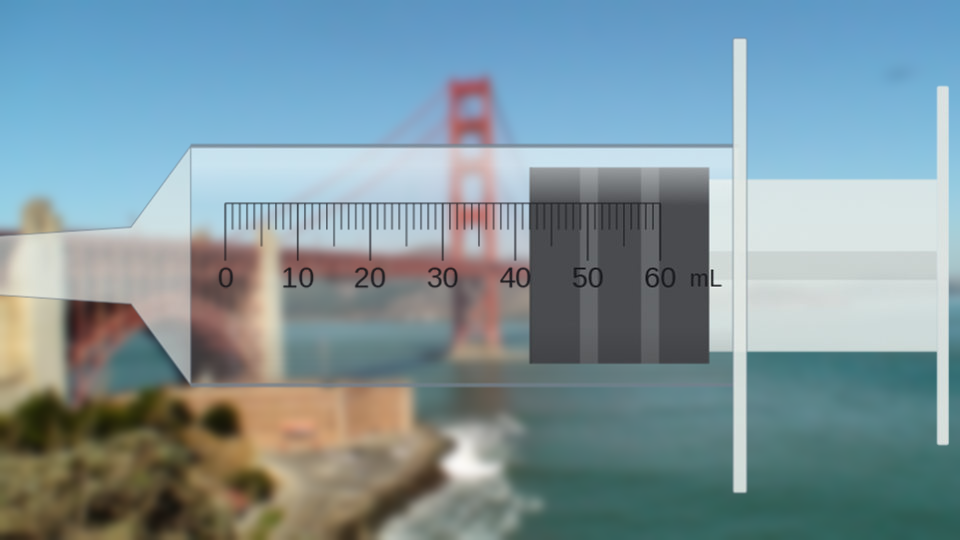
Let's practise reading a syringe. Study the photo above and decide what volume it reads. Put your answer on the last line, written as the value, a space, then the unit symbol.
42 mL
